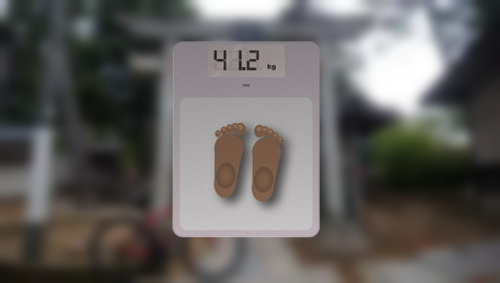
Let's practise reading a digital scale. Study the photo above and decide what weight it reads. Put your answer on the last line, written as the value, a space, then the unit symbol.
41.2 kg
